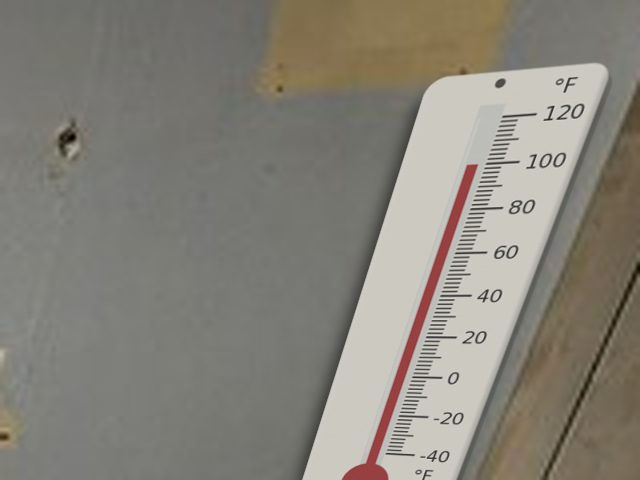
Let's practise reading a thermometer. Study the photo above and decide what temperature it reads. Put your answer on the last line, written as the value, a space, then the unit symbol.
100 °F
